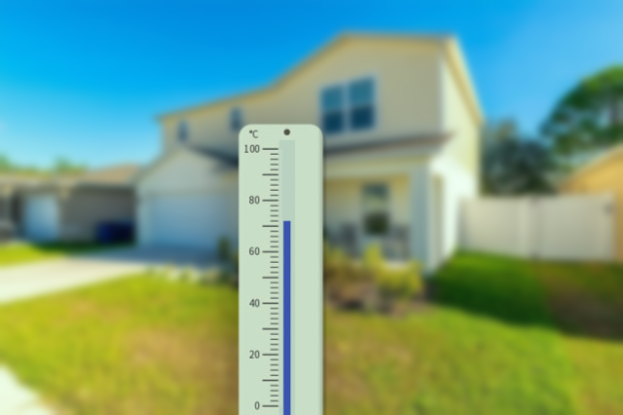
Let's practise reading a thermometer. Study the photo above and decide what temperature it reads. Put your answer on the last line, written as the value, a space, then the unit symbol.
72 °C
